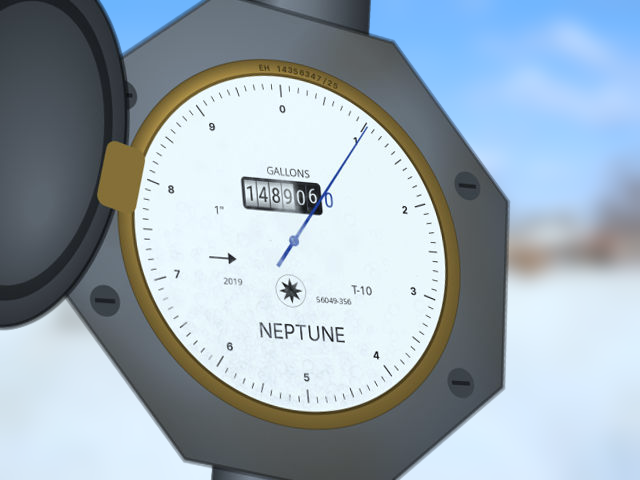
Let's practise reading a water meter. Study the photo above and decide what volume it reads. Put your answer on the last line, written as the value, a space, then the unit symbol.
1489061.0 gal
